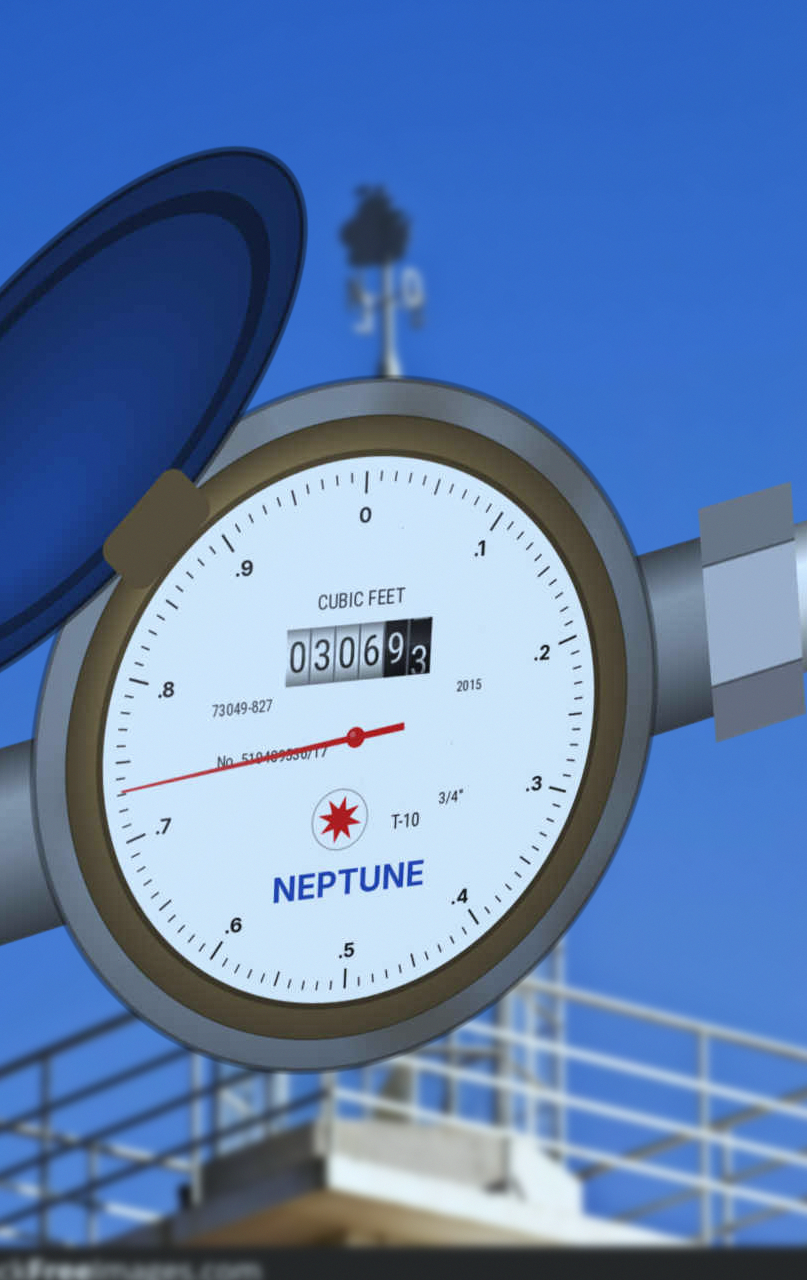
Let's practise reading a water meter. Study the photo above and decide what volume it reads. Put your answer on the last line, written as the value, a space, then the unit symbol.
30692.73 ft³
